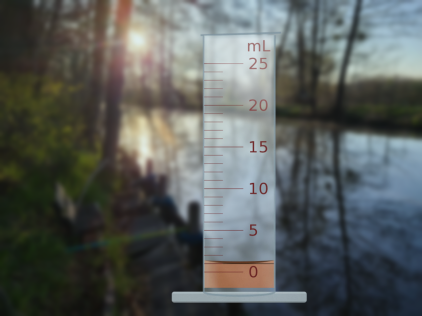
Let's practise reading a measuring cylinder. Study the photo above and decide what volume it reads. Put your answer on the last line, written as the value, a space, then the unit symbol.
1 mL
